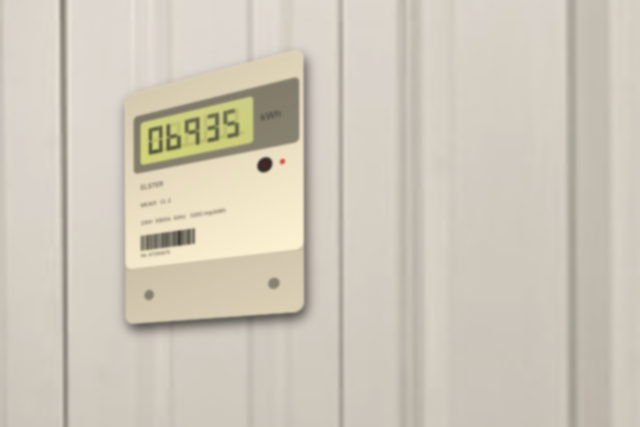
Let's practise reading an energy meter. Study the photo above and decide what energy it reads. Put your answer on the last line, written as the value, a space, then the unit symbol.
6935 kWh
